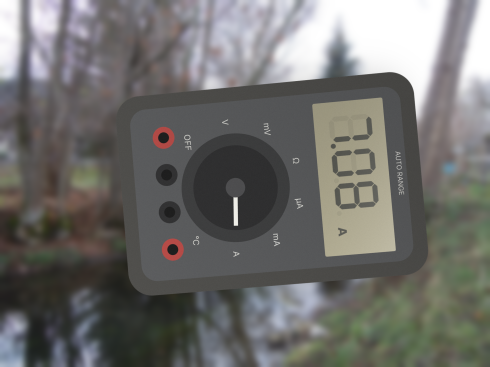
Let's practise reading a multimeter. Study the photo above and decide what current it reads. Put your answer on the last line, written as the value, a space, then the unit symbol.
7.08 A
